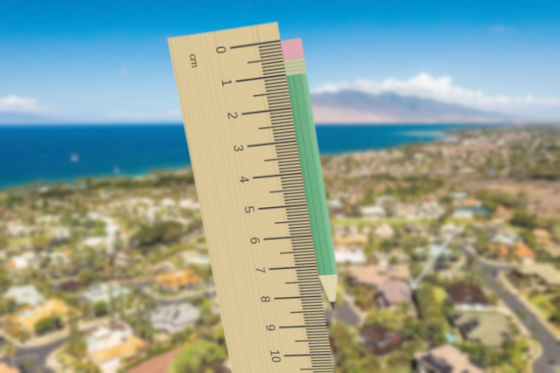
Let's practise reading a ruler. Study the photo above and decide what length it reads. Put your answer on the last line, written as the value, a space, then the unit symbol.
8.5 cm
